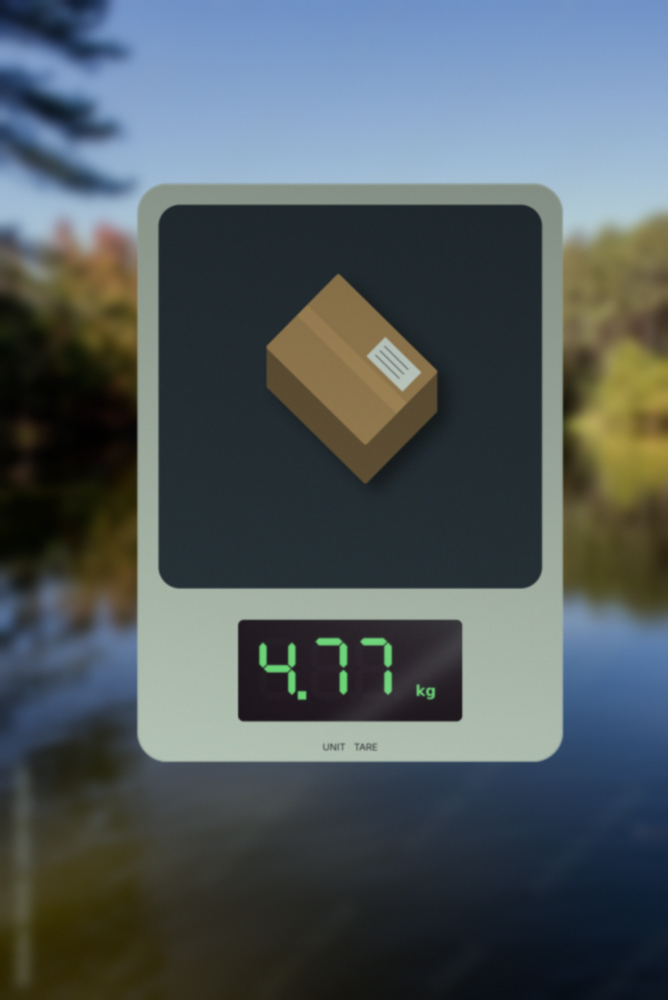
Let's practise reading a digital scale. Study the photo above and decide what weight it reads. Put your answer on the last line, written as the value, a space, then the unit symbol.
4.77 kg
